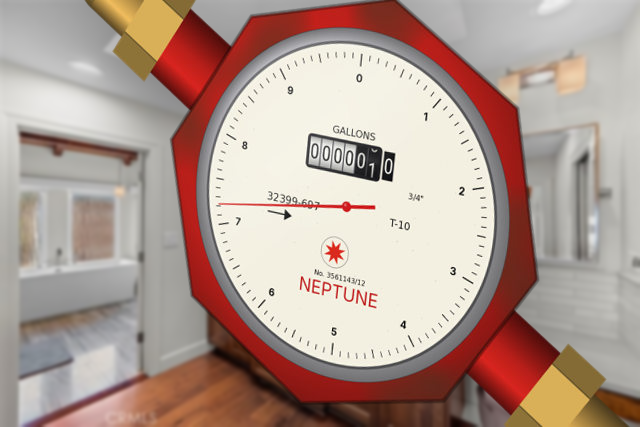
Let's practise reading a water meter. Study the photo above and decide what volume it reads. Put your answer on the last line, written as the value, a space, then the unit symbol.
7.2 gal
